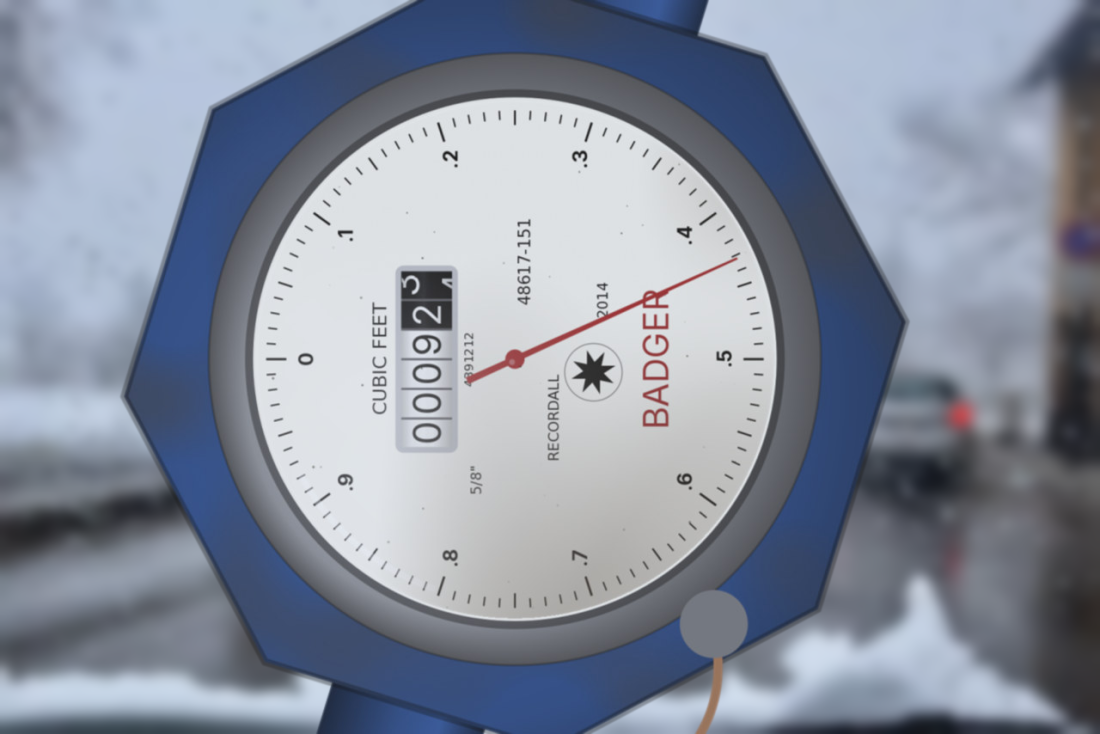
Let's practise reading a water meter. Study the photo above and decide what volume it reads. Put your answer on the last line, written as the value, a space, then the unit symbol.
923.43 ft³
